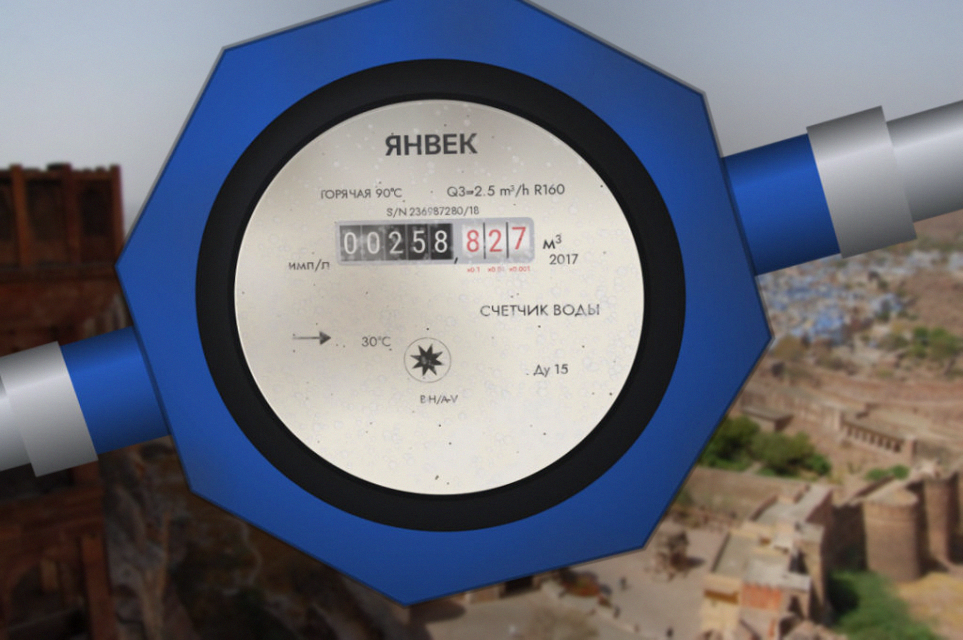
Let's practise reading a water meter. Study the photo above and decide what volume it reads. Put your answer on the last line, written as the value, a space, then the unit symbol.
258.827 m³
